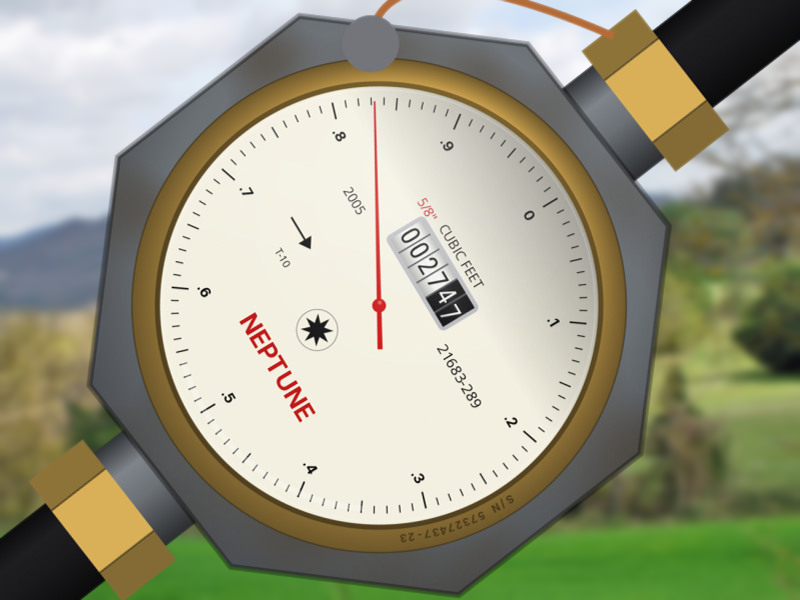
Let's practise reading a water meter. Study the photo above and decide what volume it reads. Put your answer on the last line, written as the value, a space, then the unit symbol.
2746.83 ft³
